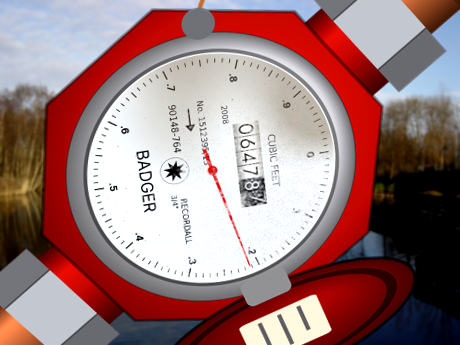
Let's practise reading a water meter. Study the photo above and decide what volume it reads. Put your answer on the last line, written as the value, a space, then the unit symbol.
64787.21 ft³
